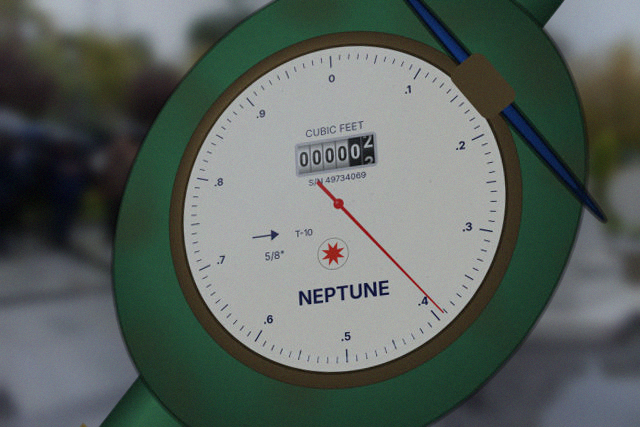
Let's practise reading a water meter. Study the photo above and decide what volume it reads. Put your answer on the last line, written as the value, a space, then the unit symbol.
2.39 ft³
